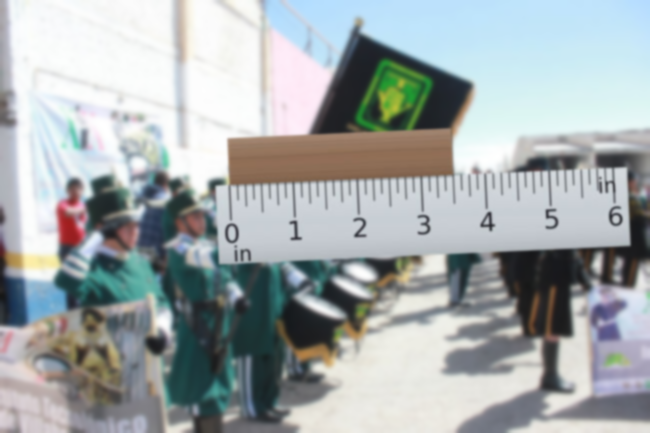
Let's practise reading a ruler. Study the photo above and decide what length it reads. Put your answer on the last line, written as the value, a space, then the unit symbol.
3.5 in
